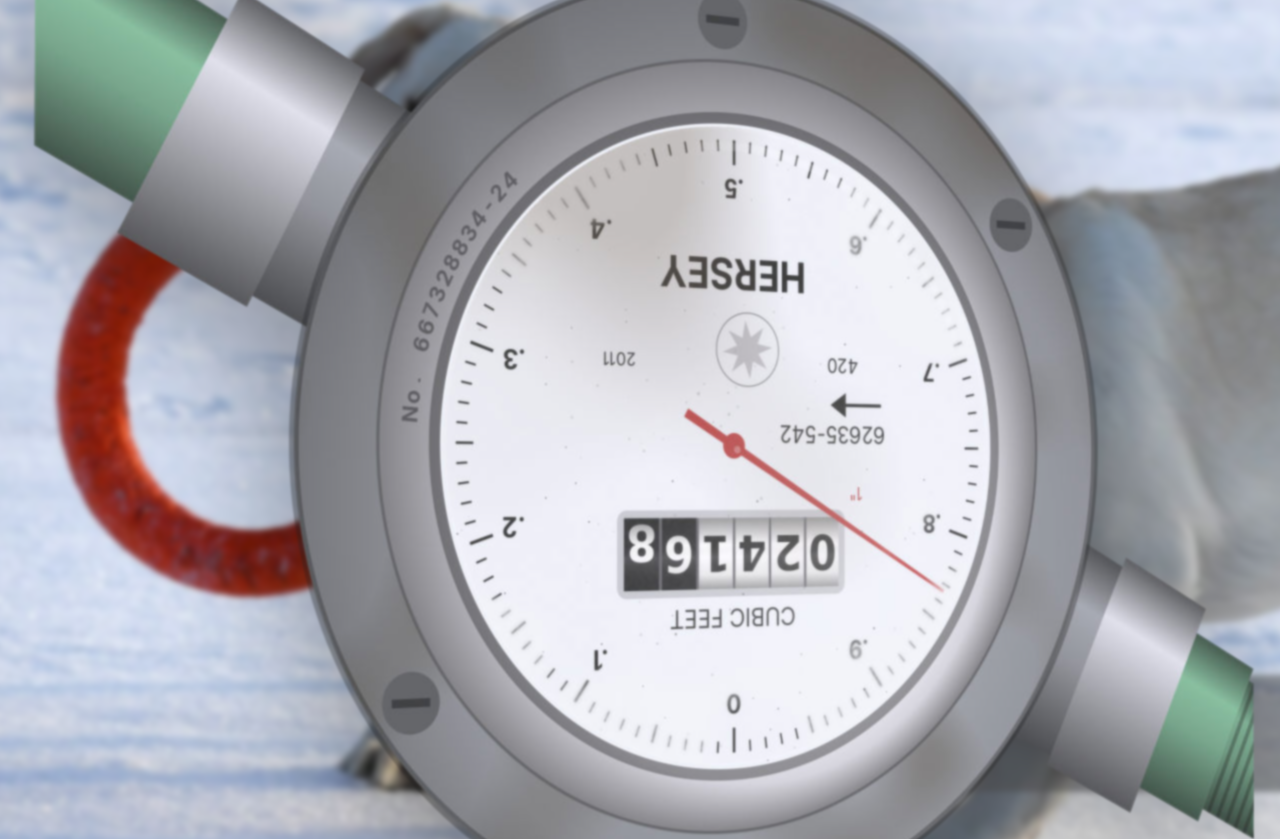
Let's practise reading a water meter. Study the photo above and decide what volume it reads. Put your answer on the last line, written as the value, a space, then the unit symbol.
24167.83 ft³
